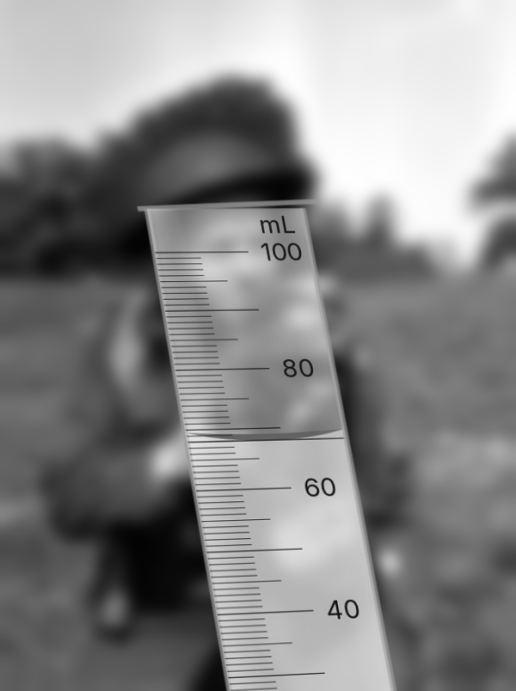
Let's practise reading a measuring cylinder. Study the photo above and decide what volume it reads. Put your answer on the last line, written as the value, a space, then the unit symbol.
68 mL
